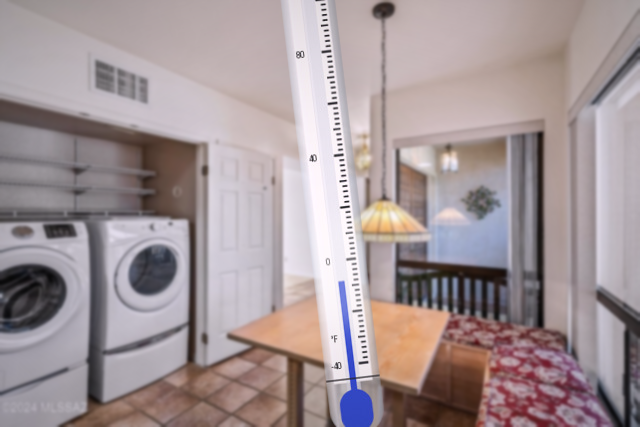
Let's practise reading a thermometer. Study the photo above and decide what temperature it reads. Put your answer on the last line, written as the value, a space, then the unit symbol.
-8 °F
